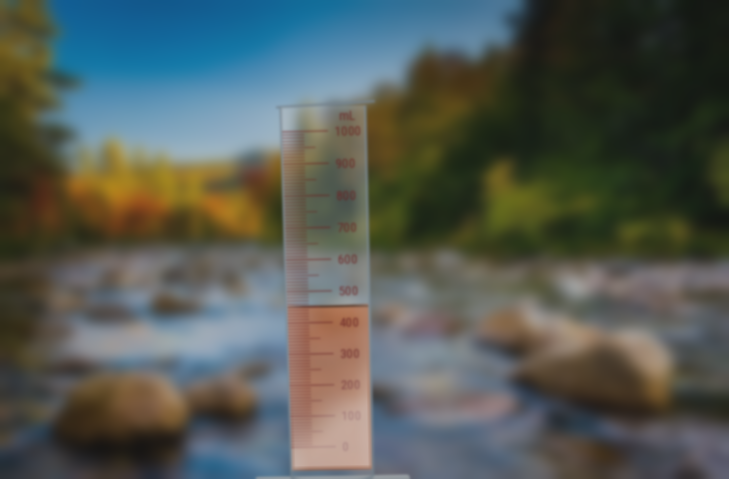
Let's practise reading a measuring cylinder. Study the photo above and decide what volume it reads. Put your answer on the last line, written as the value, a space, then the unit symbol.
450 mL
